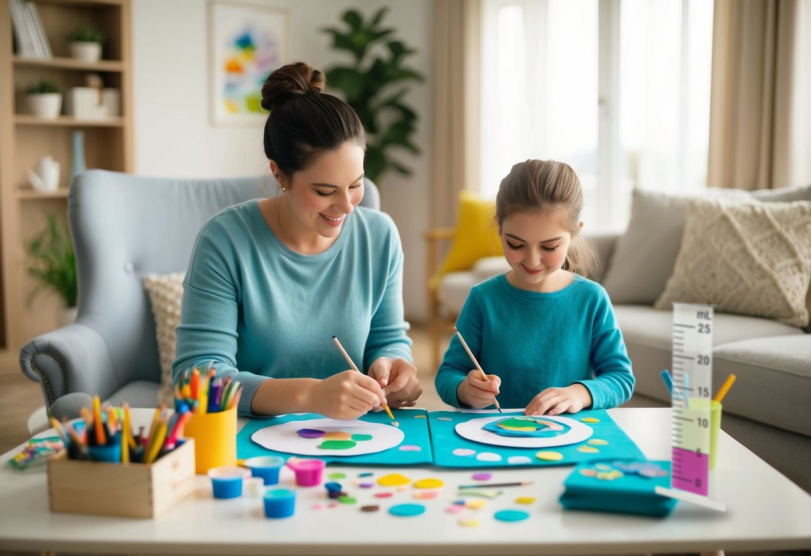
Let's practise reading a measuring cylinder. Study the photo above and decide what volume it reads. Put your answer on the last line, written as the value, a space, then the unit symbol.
5 mL
